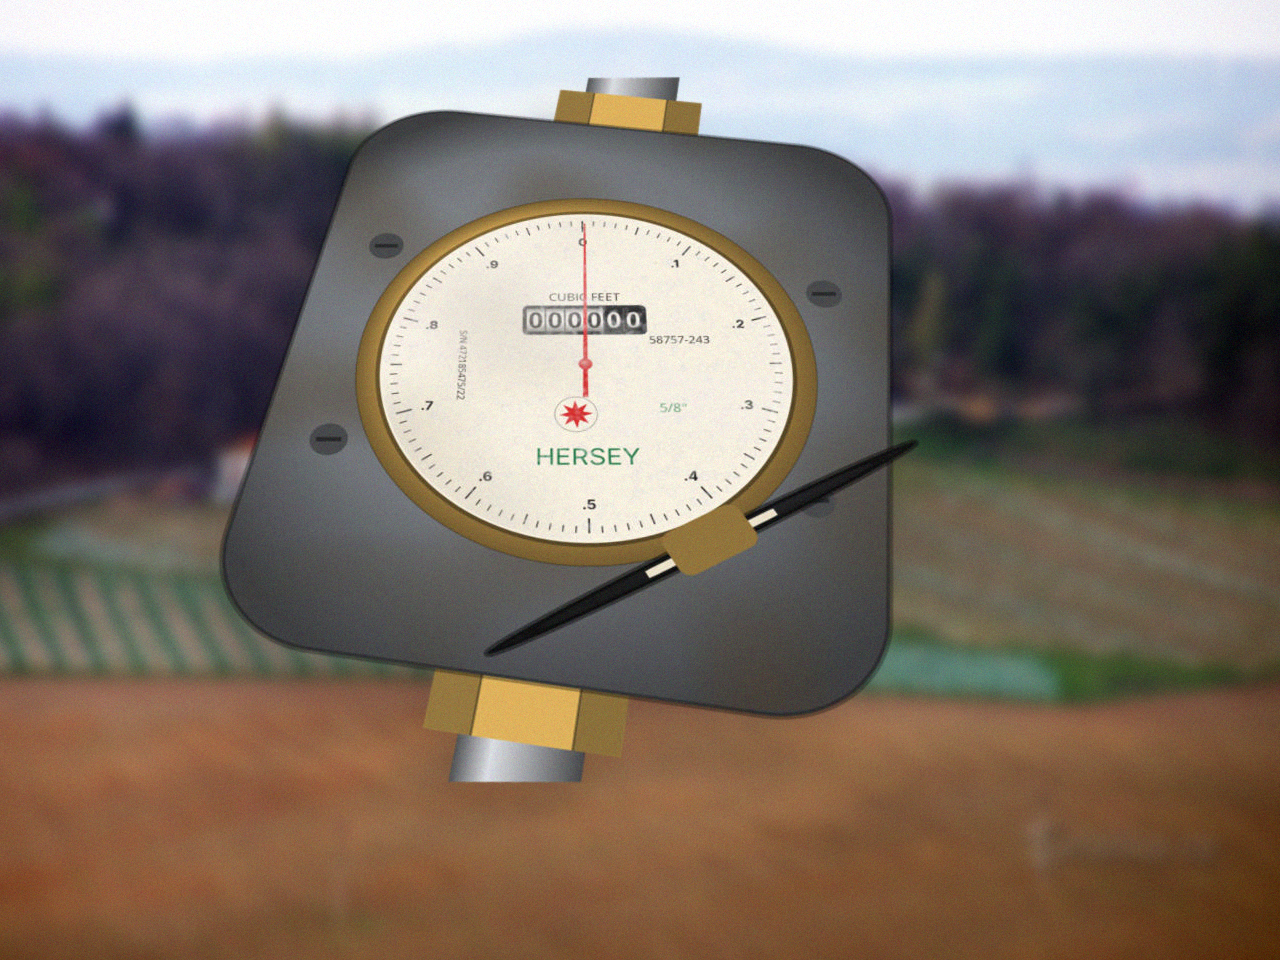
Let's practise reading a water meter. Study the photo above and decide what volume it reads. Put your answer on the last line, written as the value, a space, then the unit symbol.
0.00 ft³
